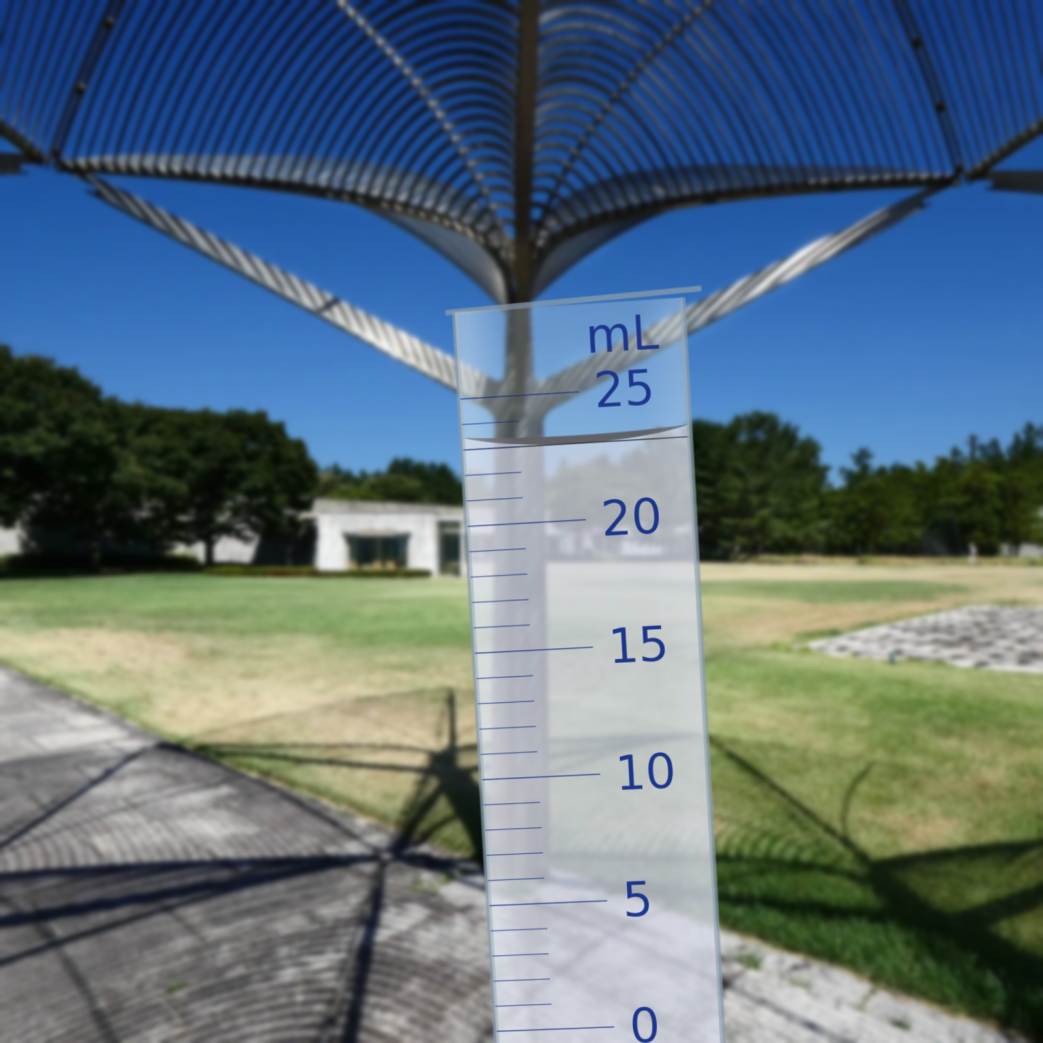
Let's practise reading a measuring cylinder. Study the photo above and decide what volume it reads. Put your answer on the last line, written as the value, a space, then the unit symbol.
23 mL
